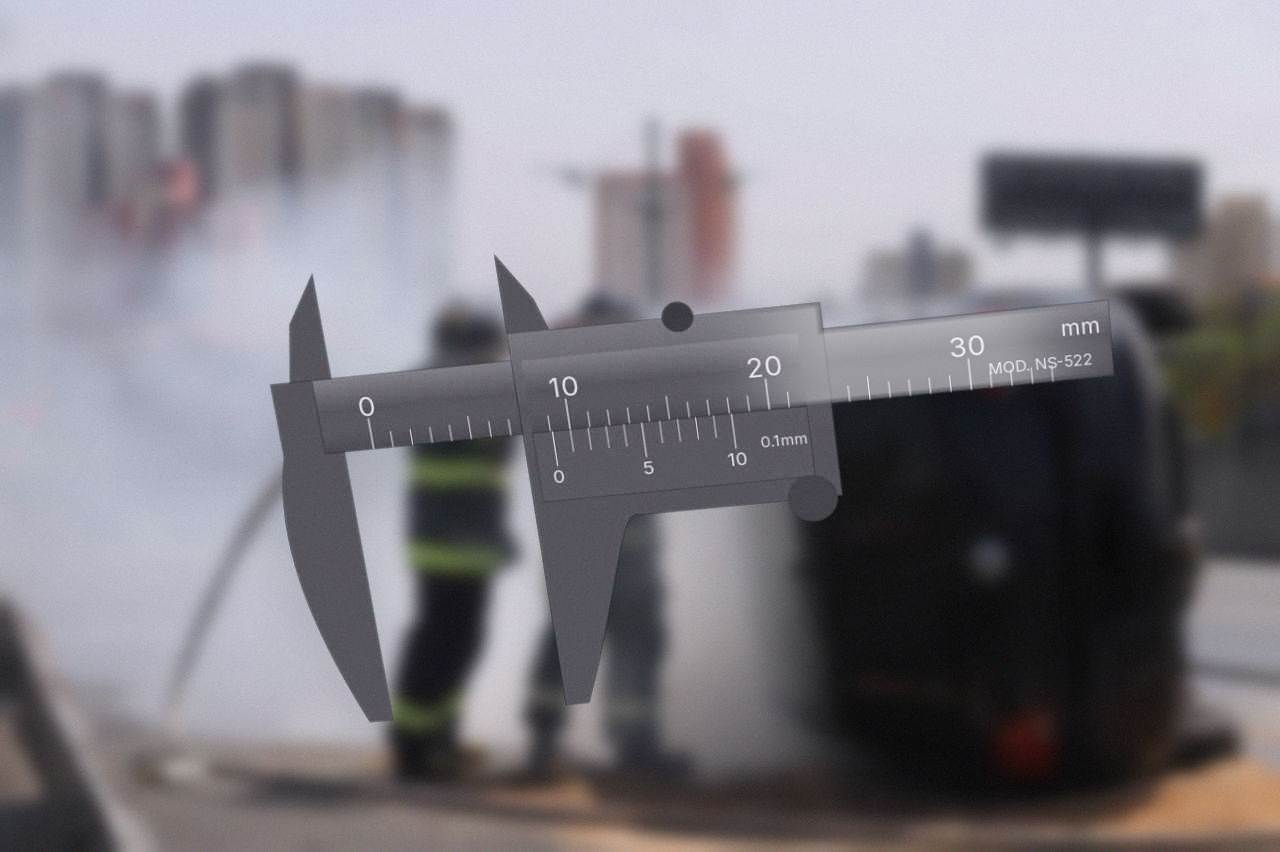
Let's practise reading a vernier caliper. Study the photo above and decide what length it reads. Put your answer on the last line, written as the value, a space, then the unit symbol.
9.1 mm
